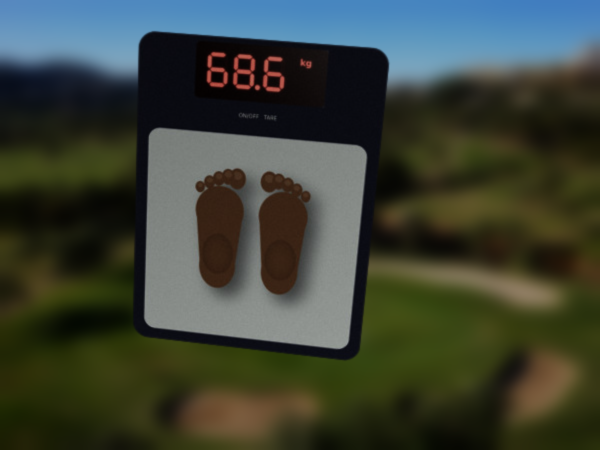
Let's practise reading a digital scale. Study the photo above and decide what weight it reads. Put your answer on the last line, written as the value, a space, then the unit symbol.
68.6 kg
